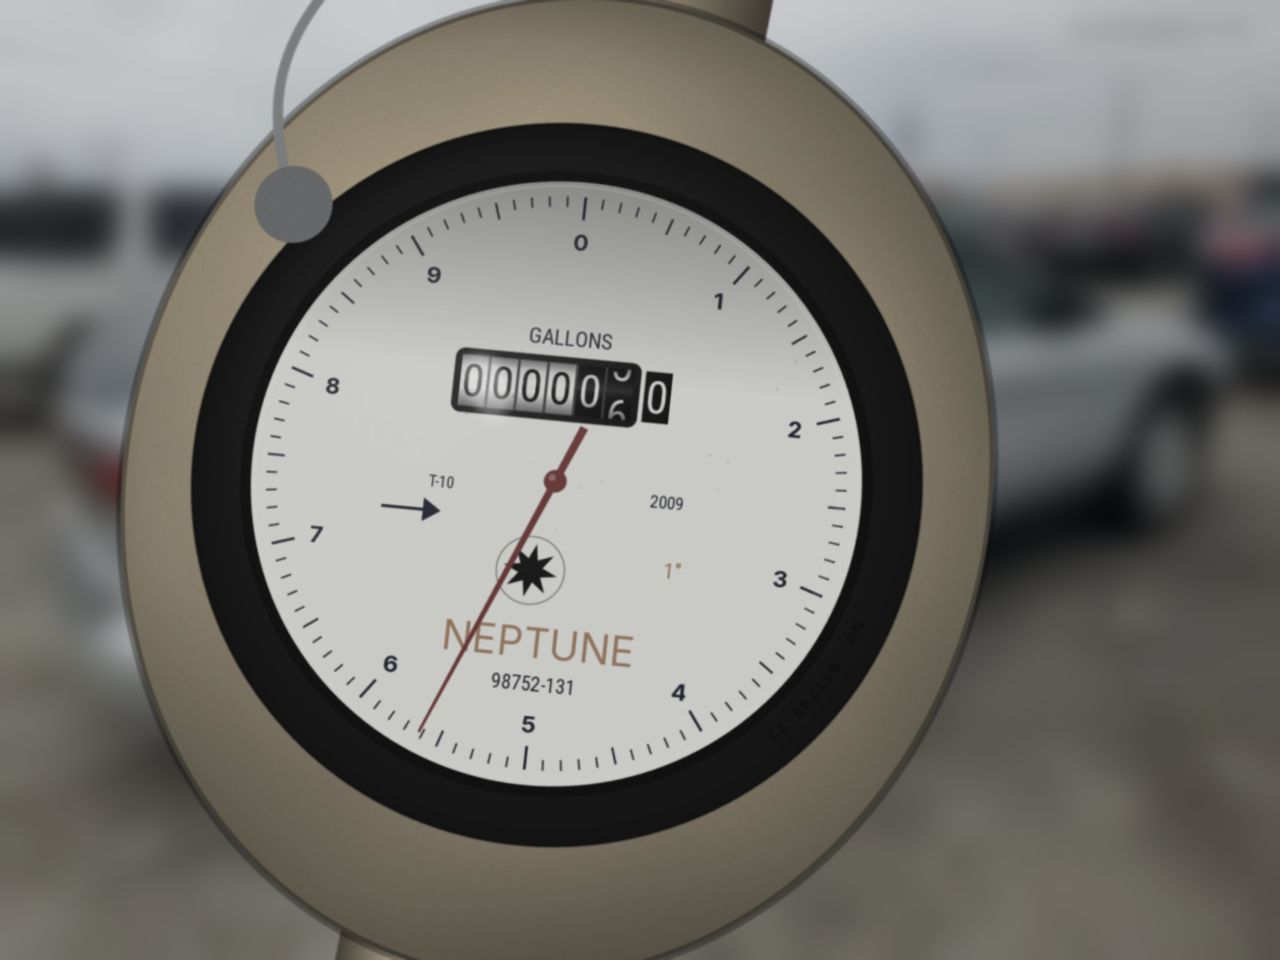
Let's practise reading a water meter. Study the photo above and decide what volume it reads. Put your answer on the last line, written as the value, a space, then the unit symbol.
55.6 gal
